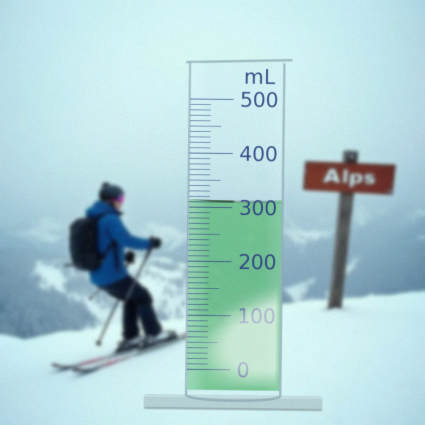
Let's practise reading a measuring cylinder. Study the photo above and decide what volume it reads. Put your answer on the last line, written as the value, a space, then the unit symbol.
310 mL
